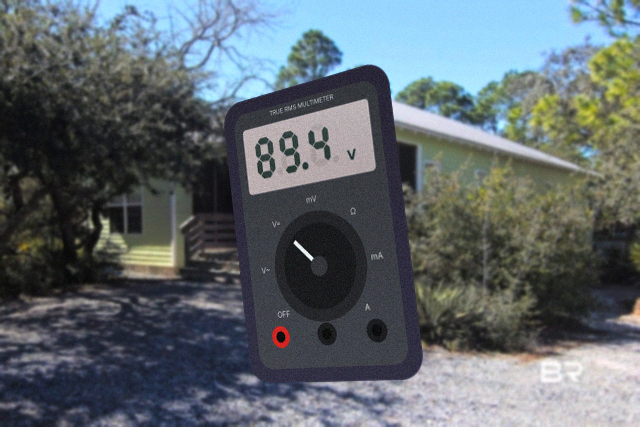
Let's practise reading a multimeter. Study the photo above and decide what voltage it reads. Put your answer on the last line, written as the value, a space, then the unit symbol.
89.4 V
